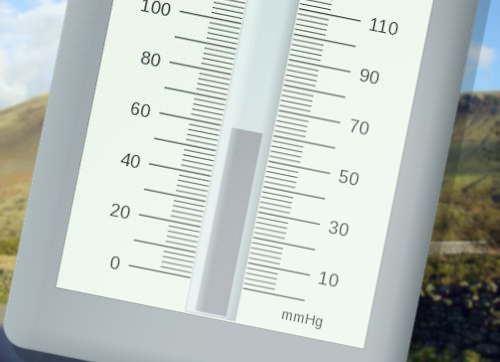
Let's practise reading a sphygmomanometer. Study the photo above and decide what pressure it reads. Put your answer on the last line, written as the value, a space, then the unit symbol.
60 mmHg
